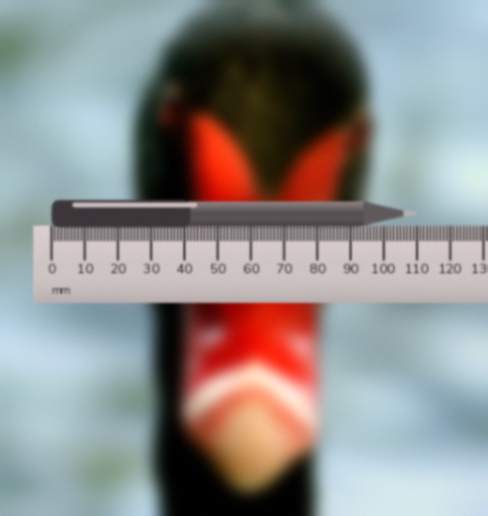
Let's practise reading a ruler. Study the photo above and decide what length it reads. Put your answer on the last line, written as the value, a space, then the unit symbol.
110 mm
